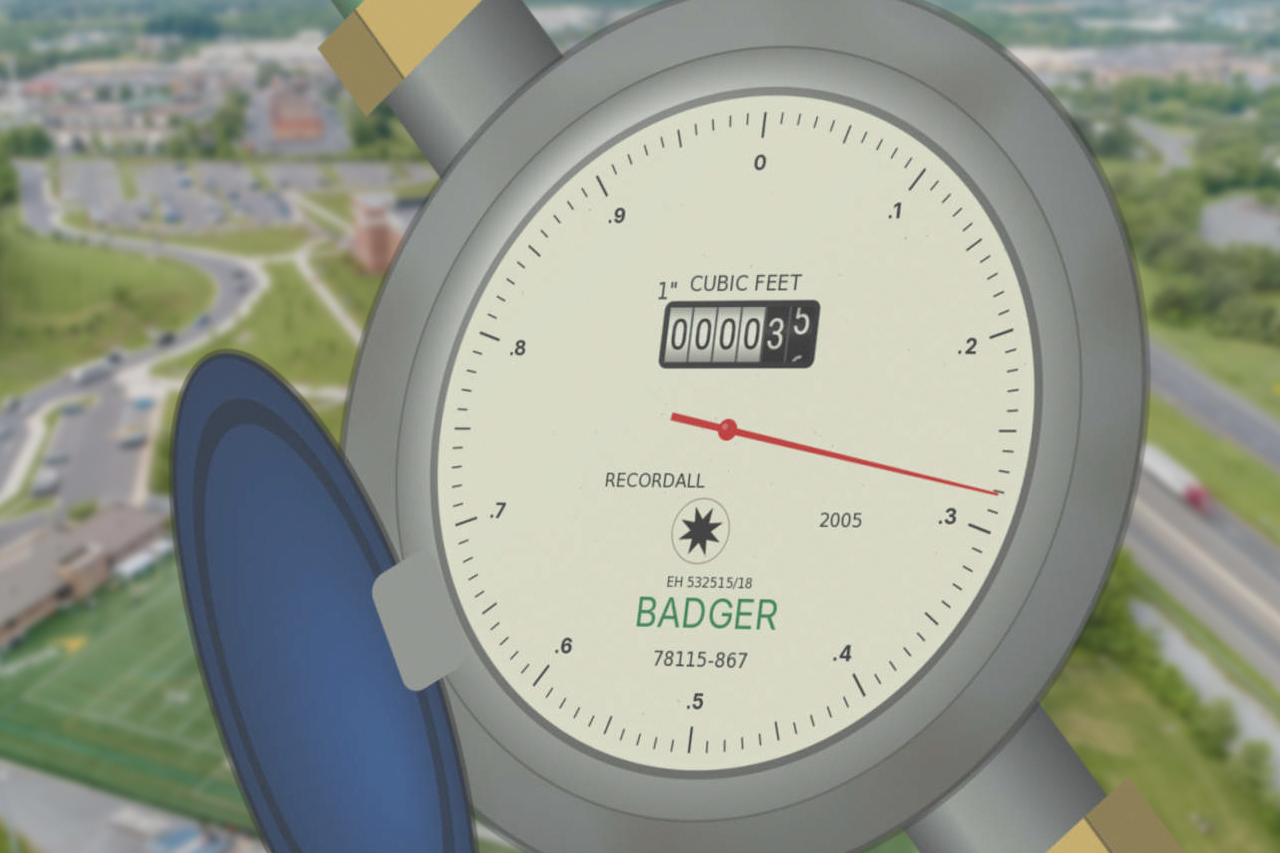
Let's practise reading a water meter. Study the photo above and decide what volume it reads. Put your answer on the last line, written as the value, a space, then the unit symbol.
35.28 ft³
